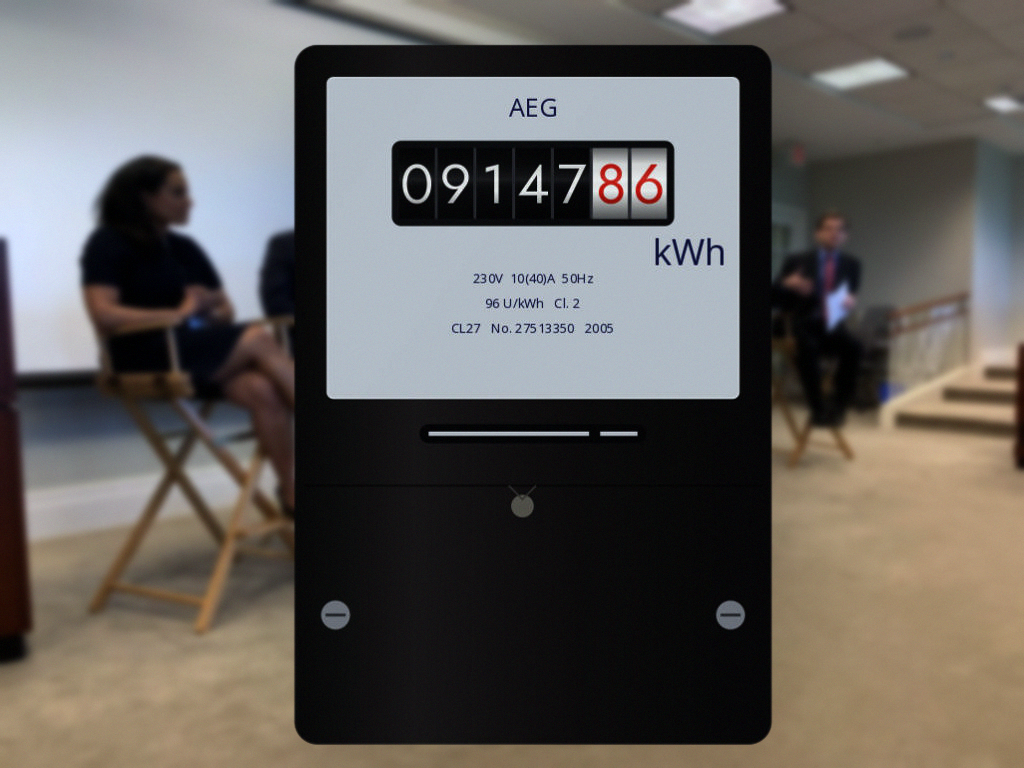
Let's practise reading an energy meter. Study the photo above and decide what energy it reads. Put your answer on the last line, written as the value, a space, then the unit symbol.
9147.86 kWh
